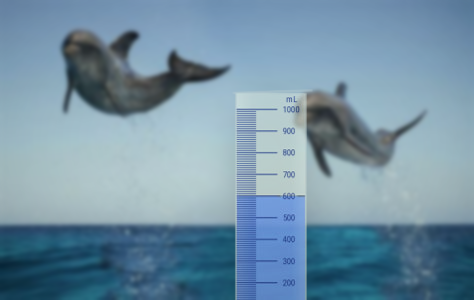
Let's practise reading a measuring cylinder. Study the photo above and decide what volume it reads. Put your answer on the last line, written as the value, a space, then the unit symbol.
600 mL
